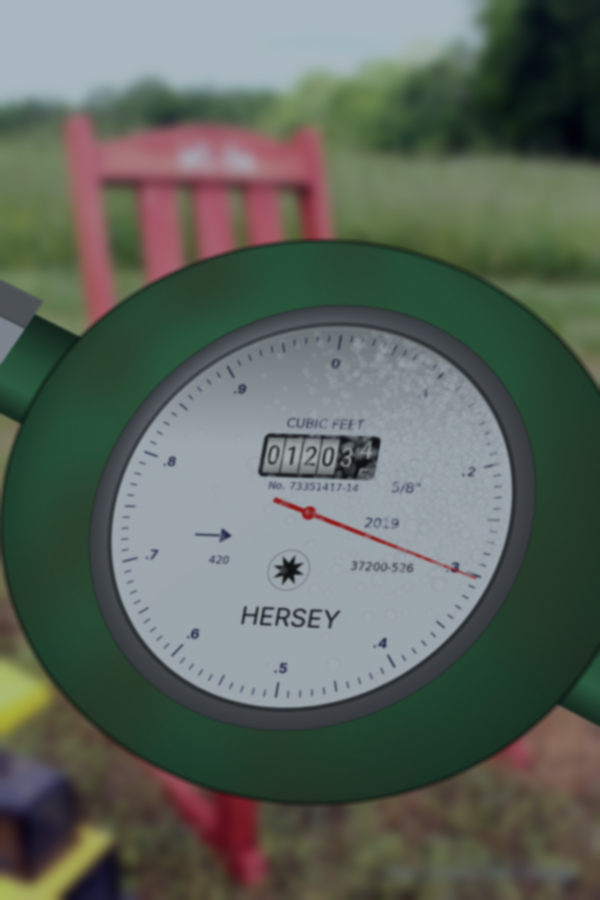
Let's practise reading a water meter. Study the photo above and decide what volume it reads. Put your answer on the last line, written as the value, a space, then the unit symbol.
12034.30 ft³
